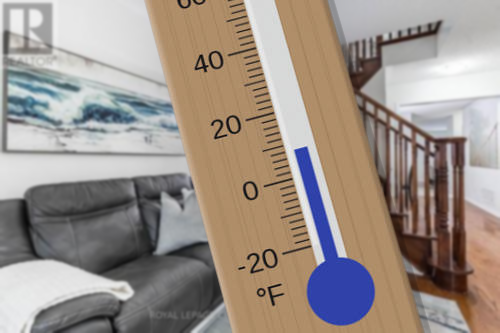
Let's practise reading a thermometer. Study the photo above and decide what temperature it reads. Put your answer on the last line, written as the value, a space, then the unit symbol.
8 °F
